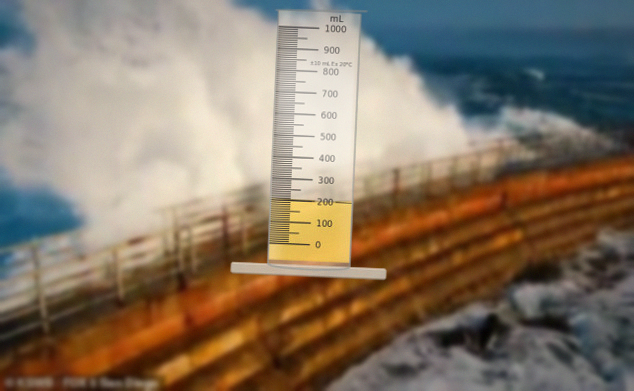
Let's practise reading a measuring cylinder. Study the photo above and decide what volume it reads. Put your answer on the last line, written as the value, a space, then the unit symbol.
200 mL
